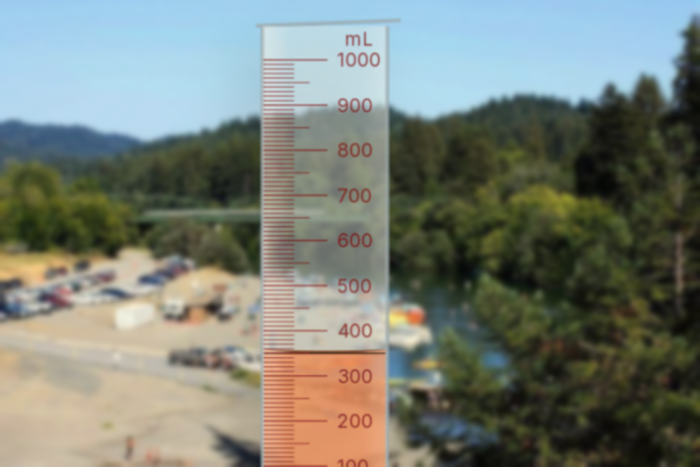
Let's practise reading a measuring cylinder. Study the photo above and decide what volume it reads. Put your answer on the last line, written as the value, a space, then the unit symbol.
350 mL
